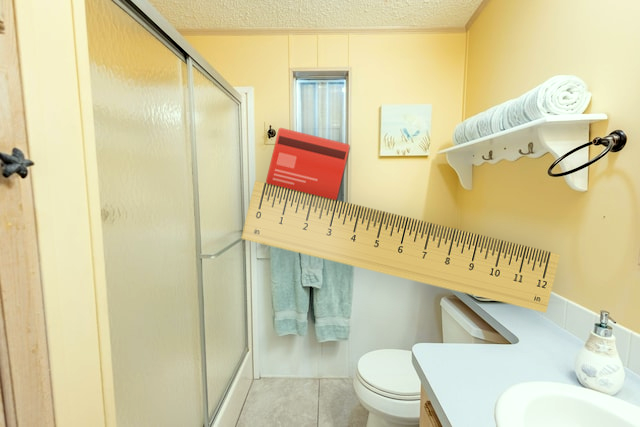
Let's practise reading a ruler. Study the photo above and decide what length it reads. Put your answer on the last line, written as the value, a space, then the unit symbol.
3 in
